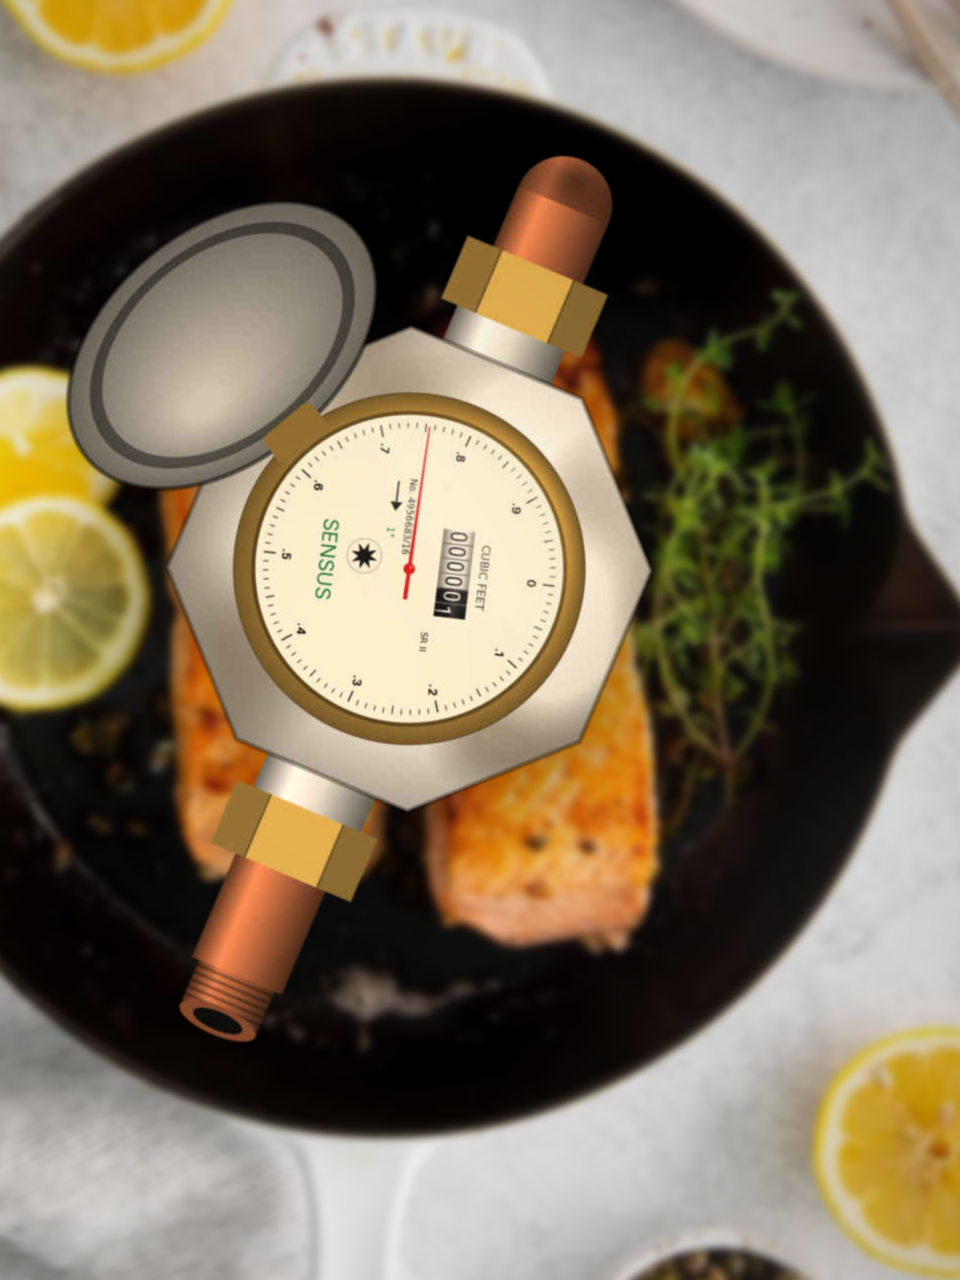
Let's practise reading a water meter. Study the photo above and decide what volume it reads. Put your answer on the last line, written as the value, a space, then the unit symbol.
0.75 ft³
